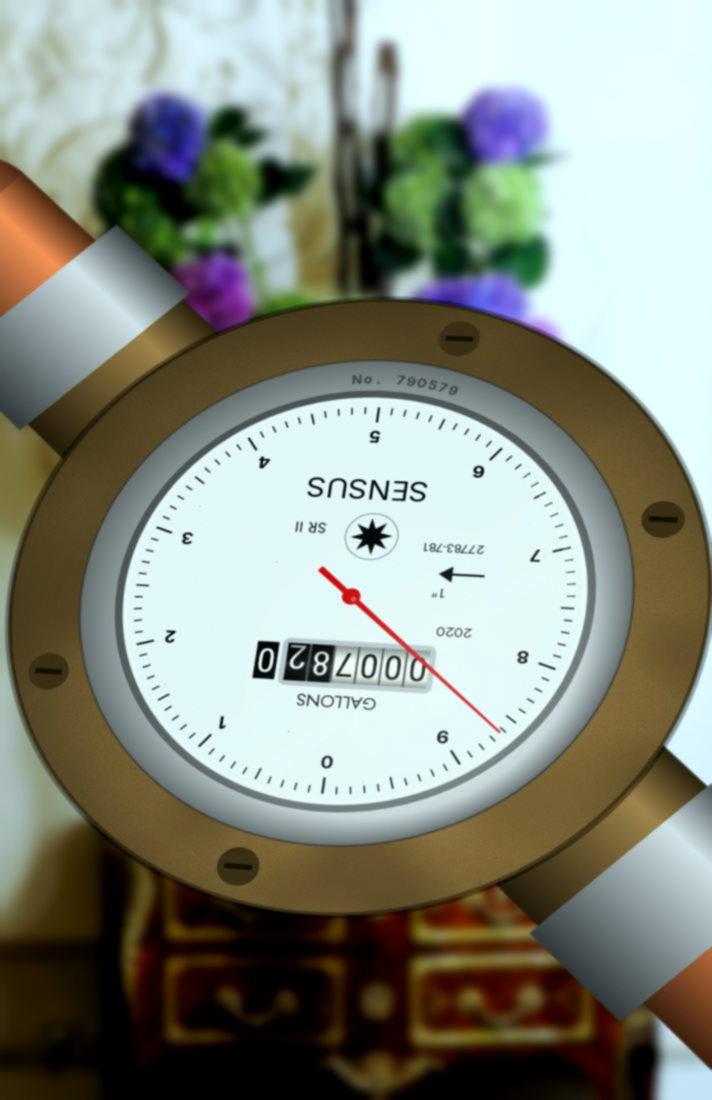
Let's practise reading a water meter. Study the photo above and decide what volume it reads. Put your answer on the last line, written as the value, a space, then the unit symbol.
7818.6 gal
